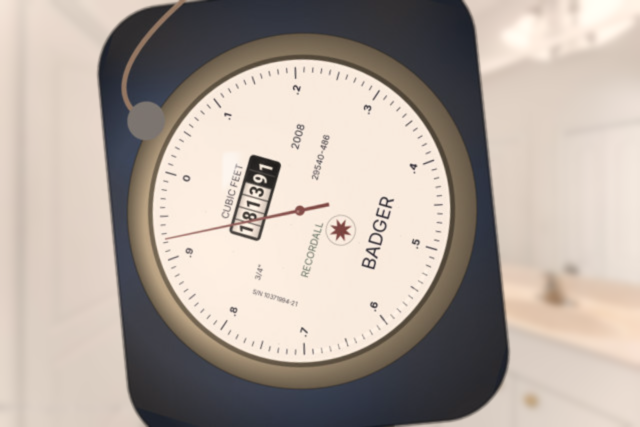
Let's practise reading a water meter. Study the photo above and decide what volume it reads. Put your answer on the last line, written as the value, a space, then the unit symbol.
181390.92 ft³
